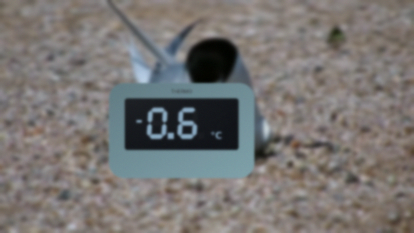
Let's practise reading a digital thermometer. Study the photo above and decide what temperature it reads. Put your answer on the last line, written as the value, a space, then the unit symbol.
-0.6 °C
